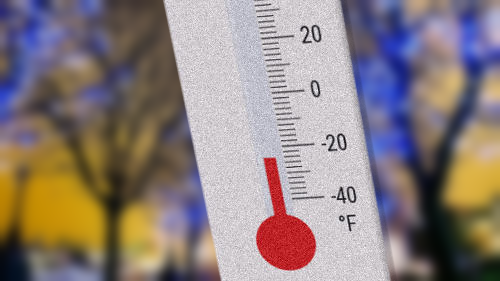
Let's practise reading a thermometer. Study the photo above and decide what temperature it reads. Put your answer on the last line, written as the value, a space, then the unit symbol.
-24 °F
